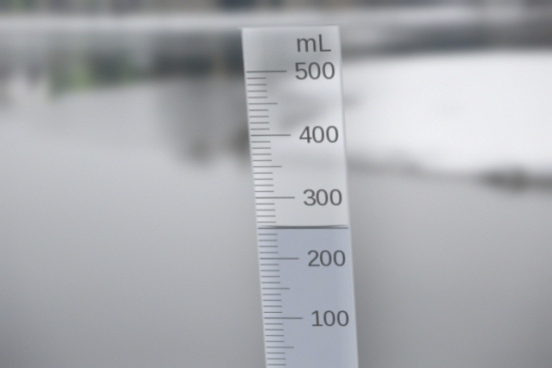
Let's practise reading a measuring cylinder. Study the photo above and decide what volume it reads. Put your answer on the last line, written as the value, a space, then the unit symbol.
250 mL
